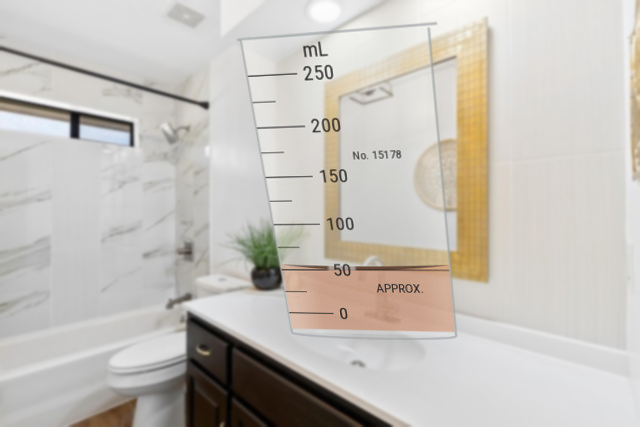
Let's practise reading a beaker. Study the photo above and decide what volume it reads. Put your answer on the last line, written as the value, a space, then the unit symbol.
50 mL
